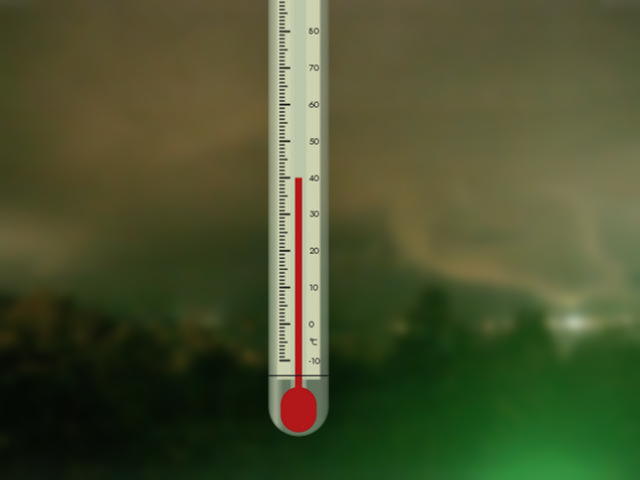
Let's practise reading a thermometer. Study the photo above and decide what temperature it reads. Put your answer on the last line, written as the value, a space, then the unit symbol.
40 °C
